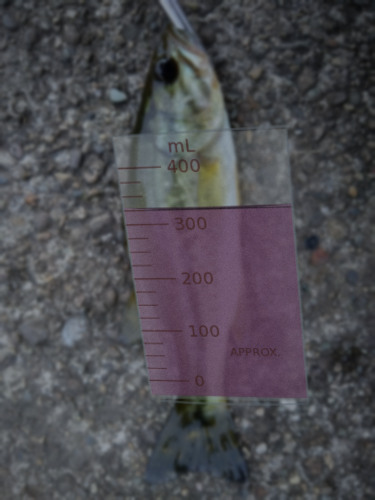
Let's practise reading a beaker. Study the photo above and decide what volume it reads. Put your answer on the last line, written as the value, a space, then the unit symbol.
325 mL
